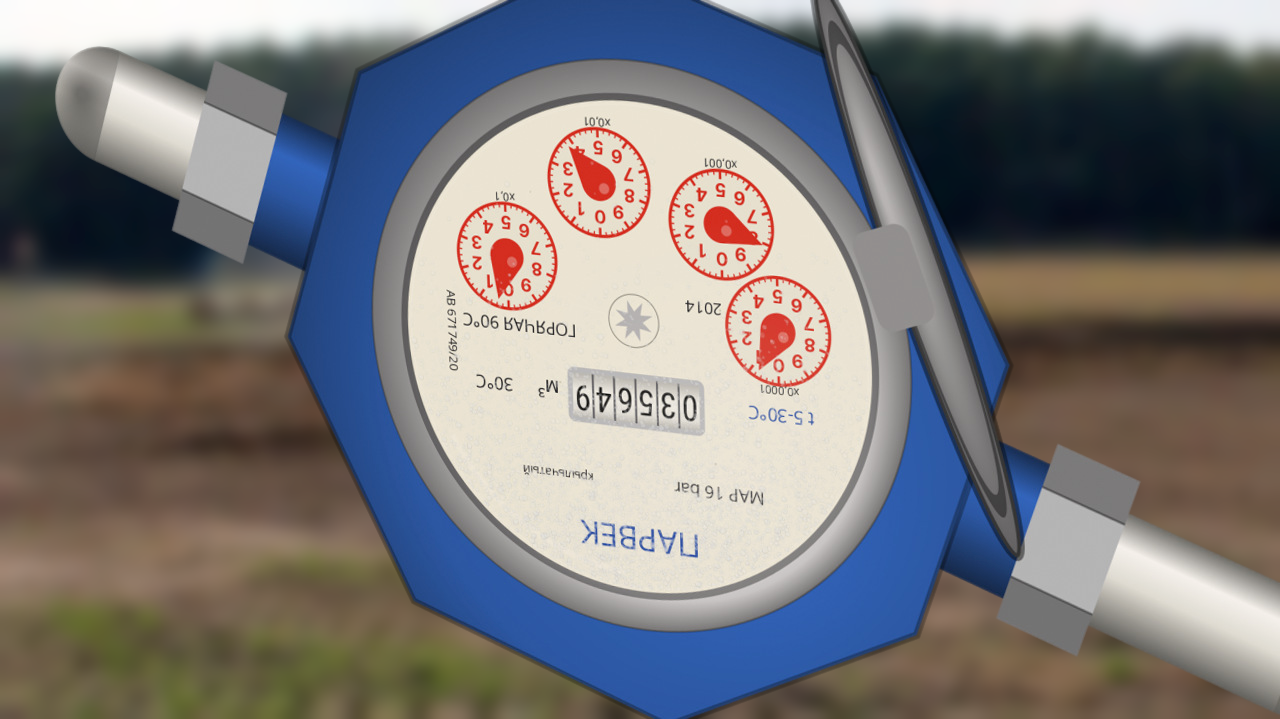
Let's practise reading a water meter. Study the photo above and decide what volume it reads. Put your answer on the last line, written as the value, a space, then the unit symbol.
35649.0380 m³
